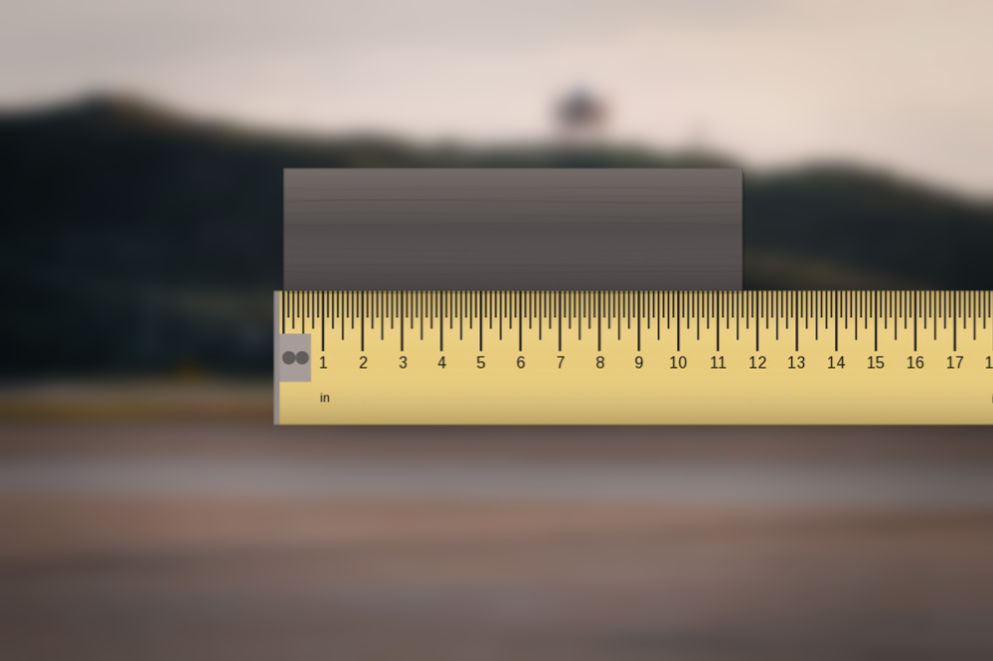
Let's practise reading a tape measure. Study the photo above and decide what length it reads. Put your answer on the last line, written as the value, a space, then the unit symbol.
11.625 in
